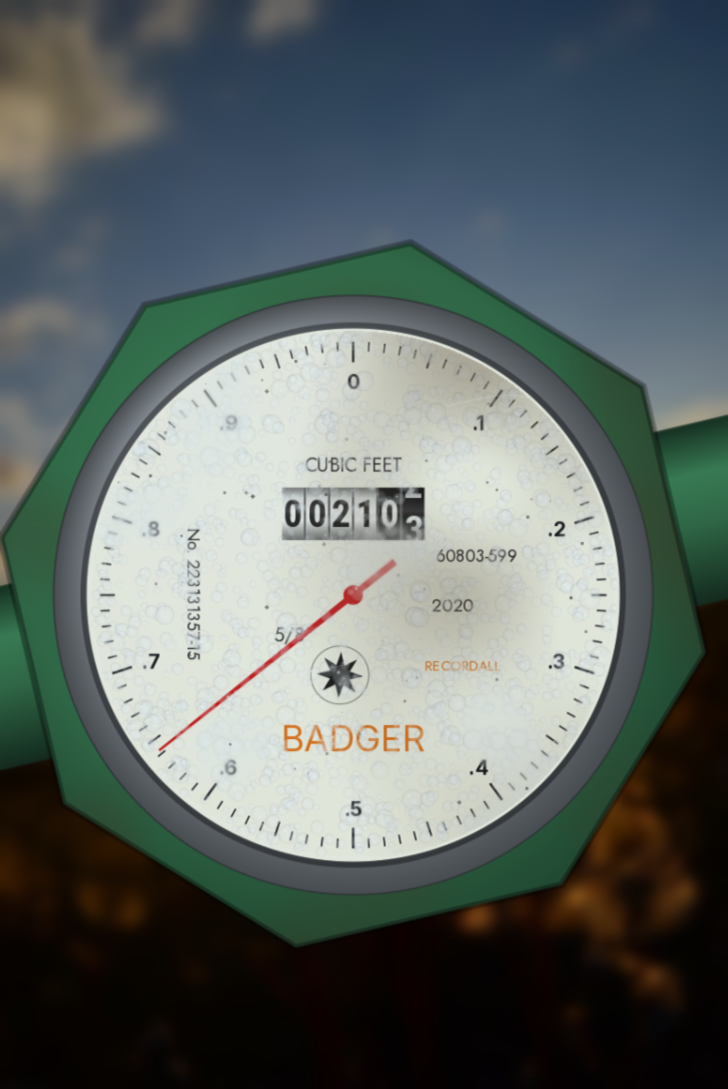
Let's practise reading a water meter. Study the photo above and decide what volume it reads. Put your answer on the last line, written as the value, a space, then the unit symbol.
2102.64 ft³
